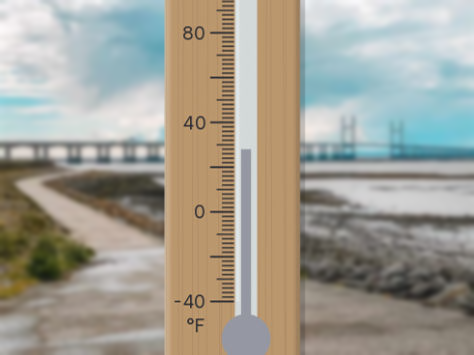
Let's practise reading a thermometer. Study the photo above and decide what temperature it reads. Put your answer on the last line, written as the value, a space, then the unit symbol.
28 °F
